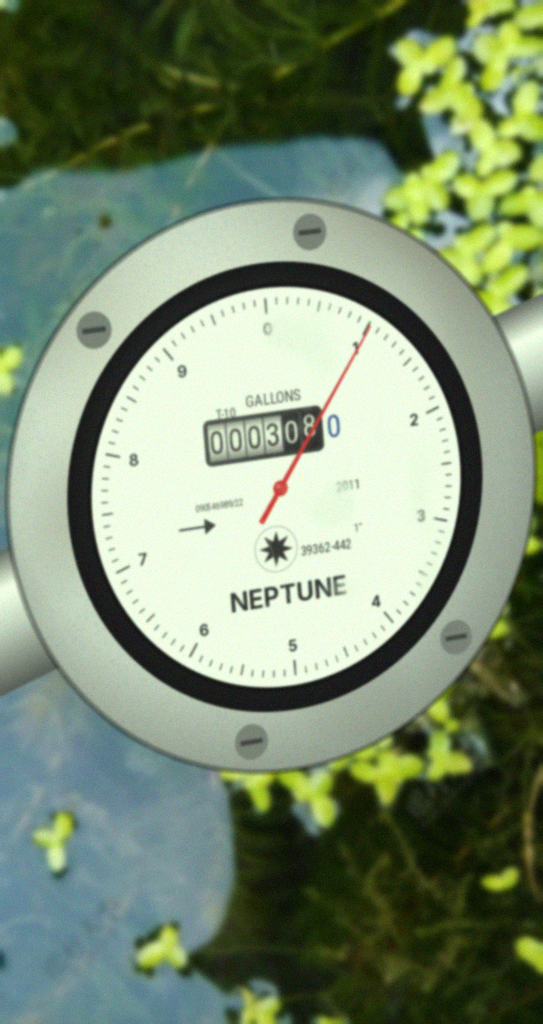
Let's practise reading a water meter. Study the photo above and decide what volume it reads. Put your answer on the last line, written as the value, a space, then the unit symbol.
3081.0 gal
